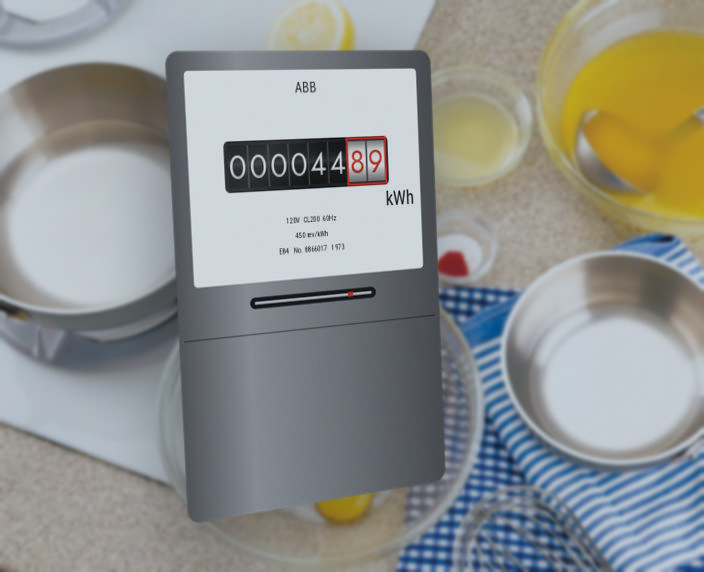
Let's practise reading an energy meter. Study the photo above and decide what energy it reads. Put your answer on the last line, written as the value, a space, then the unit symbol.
44.89 kWh
